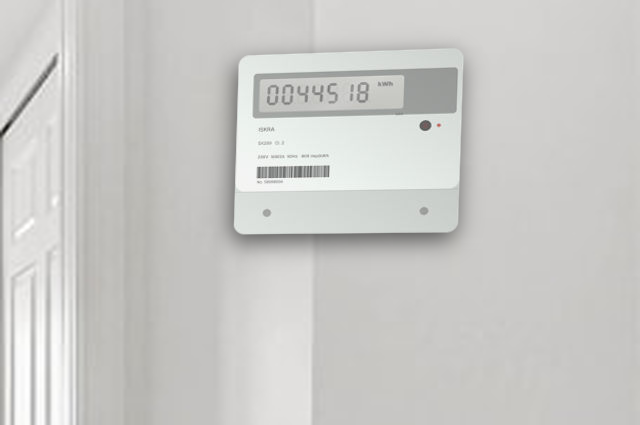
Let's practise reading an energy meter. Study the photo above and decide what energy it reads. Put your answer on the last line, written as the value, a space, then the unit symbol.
44518 kWh
